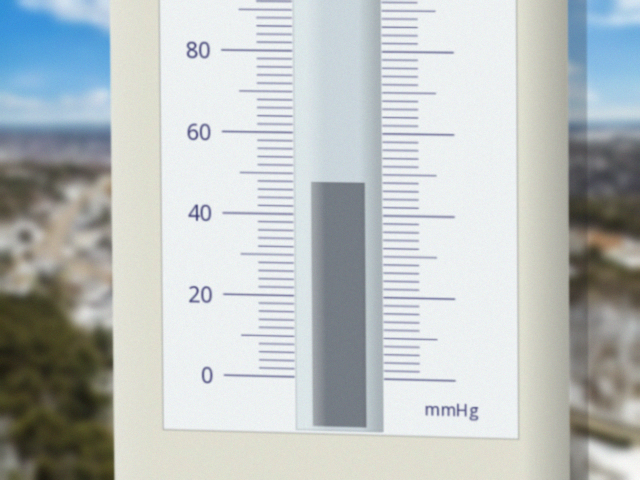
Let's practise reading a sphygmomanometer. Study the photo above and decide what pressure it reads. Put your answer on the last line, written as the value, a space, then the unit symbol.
48 mmHg
